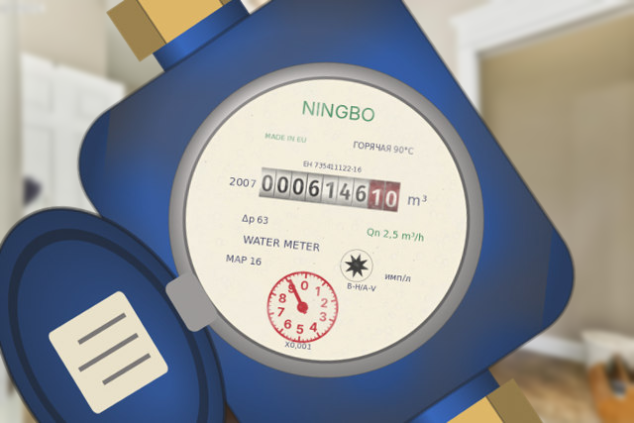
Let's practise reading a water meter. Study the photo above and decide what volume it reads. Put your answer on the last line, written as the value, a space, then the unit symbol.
6146.099 m³
